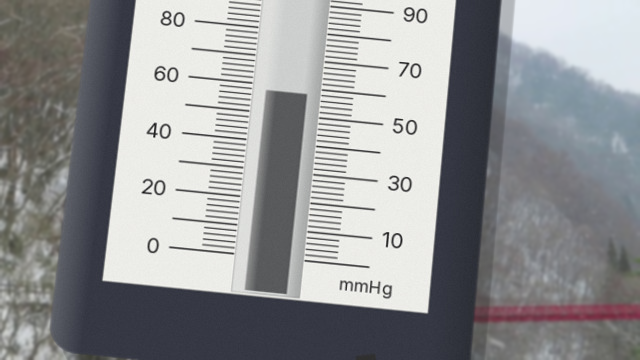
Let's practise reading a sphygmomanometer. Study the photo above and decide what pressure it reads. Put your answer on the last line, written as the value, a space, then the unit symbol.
58 mmHg
